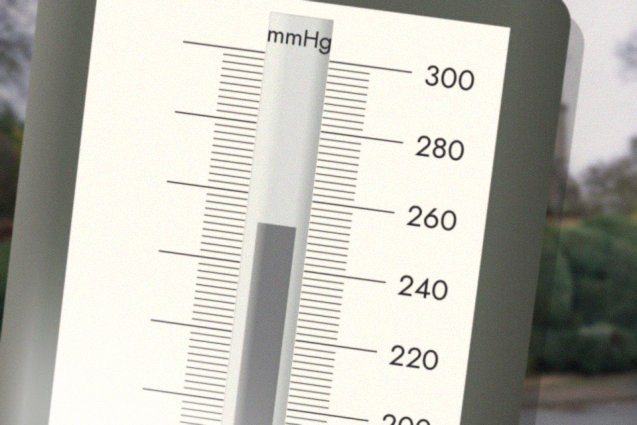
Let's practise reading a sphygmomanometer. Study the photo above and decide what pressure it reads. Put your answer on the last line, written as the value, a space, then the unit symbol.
252 mmHg
